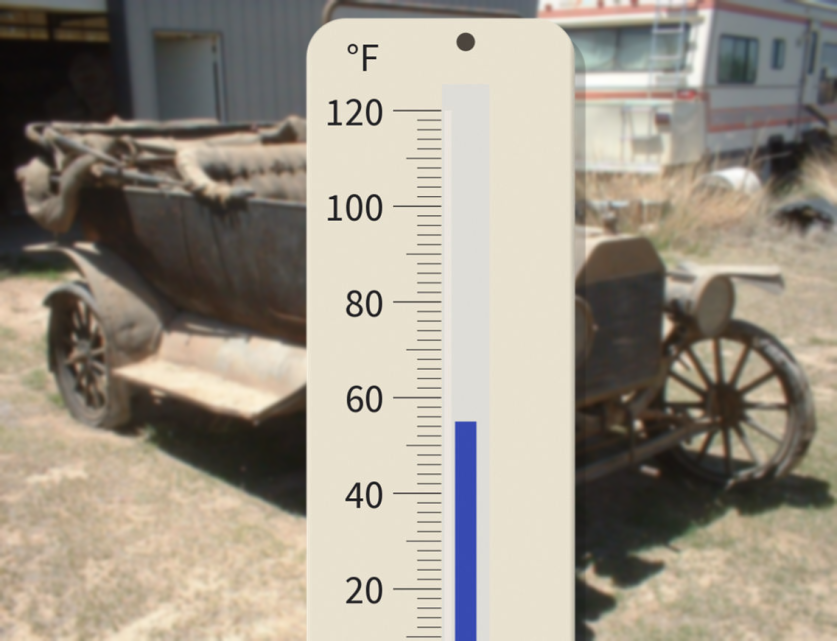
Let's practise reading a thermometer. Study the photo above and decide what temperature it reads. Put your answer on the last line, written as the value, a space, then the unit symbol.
55 °F
